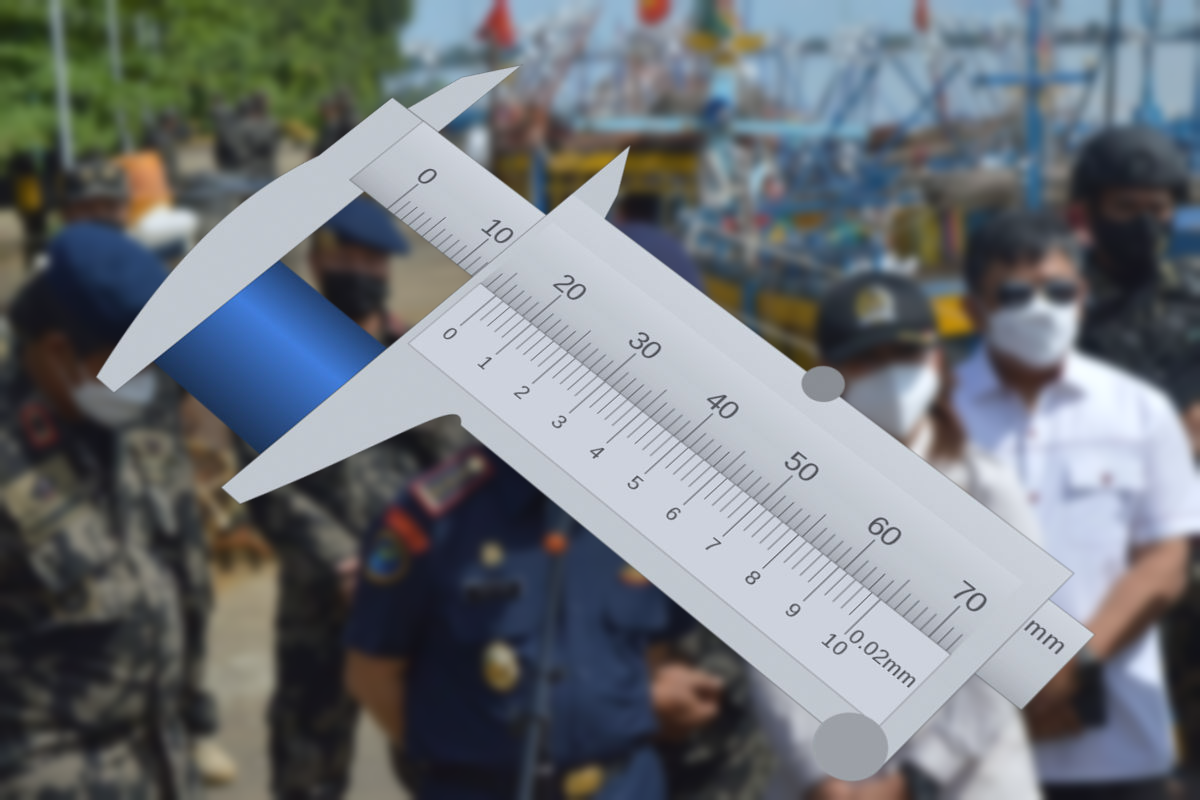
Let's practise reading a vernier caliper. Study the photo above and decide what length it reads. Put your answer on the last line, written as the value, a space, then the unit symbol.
15.4 mm
